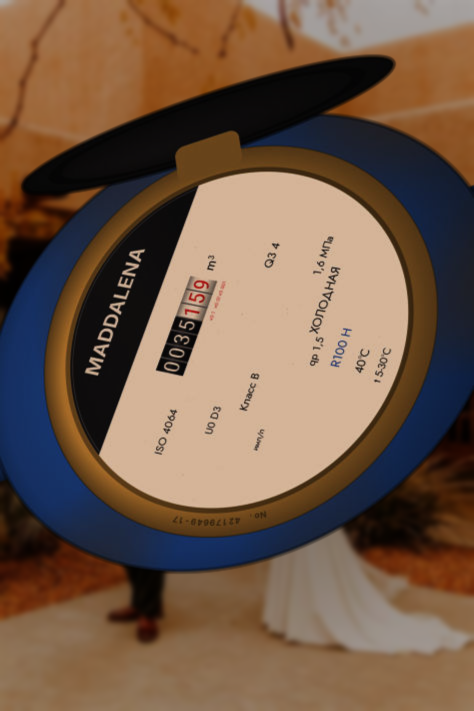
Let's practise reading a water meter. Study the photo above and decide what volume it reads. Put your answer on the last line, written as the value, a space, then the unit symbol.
35.159 m³
